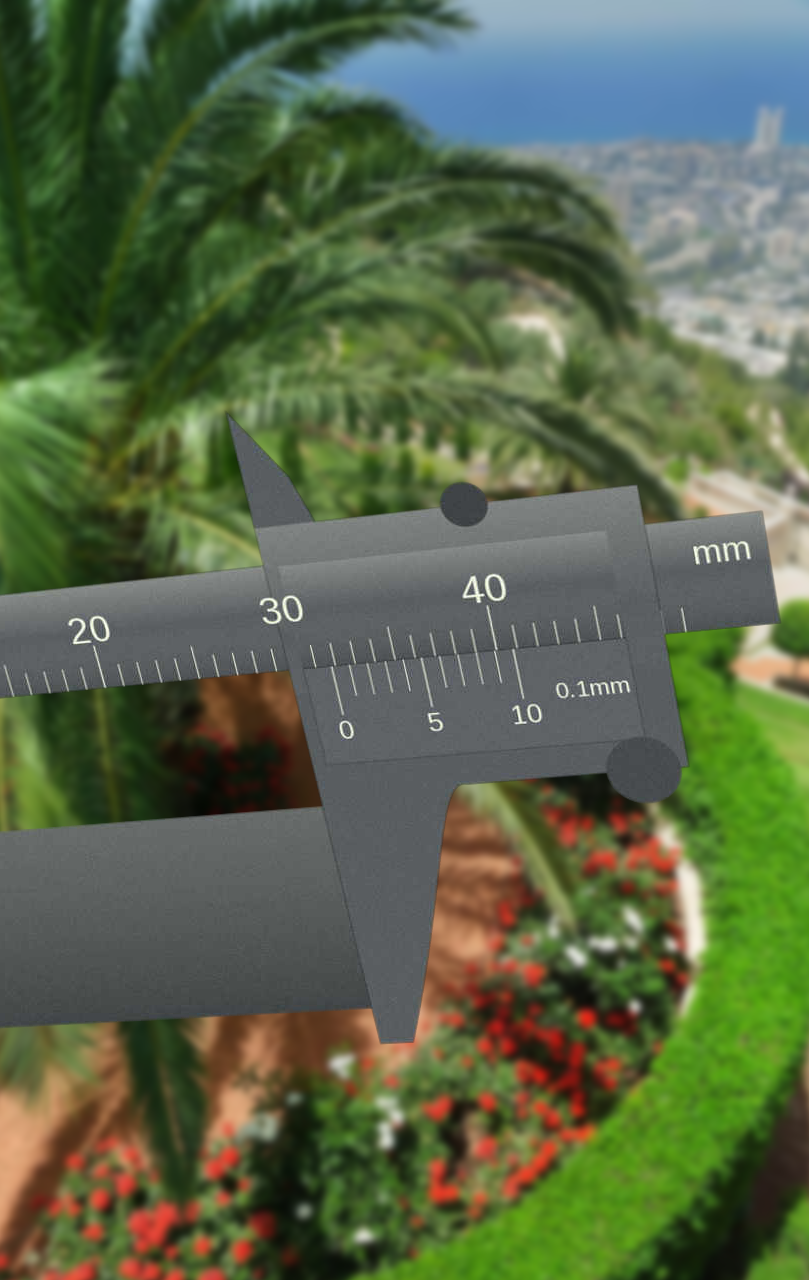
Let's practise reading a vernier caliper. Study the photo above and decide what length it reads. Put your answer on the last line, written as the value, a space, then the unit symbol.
31.8 mm
